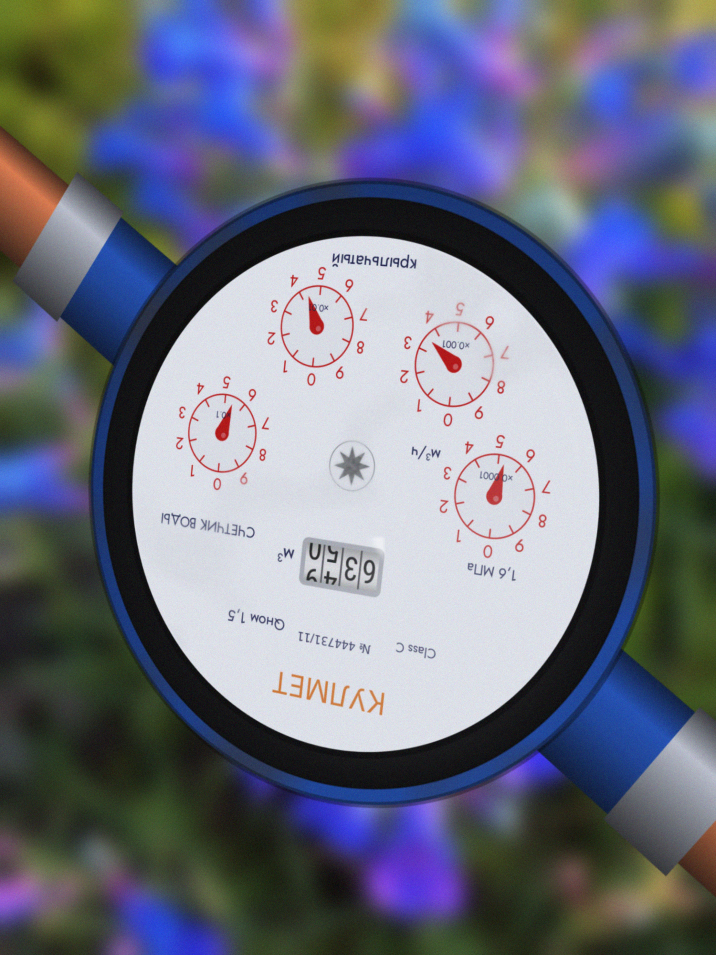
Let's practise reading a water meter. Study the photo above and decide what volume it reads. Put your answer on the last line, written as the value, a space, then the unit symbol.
6349.5435 m³
